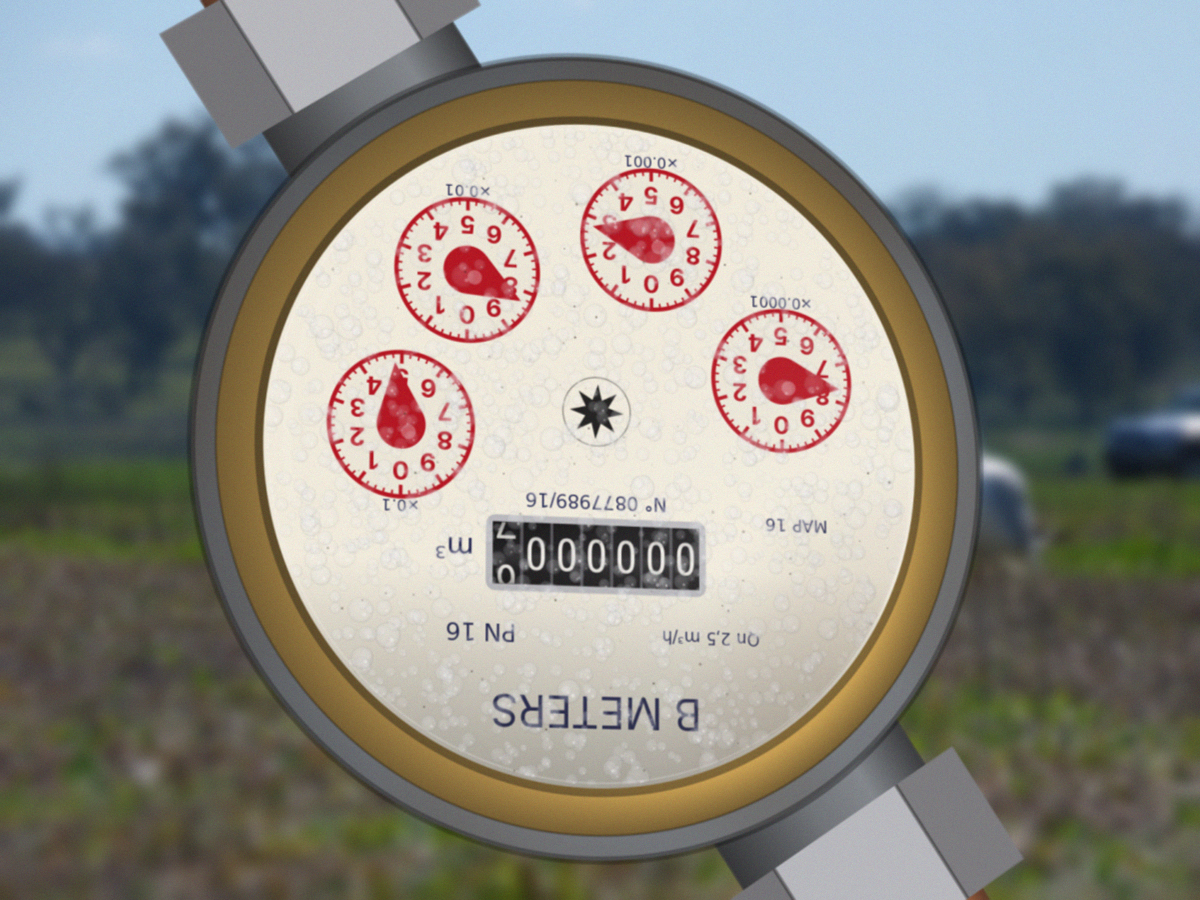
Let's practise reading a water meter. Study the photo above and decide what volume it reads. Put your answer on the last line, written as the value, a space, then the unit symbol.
6.4827 m³
